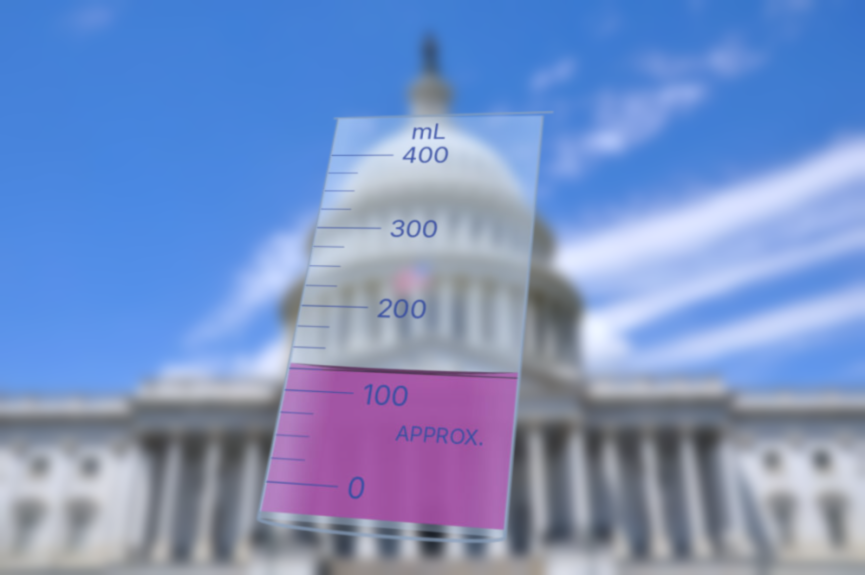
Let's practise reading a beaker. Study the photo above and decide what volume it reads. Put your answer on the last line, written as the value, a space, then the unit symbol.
125 mL
